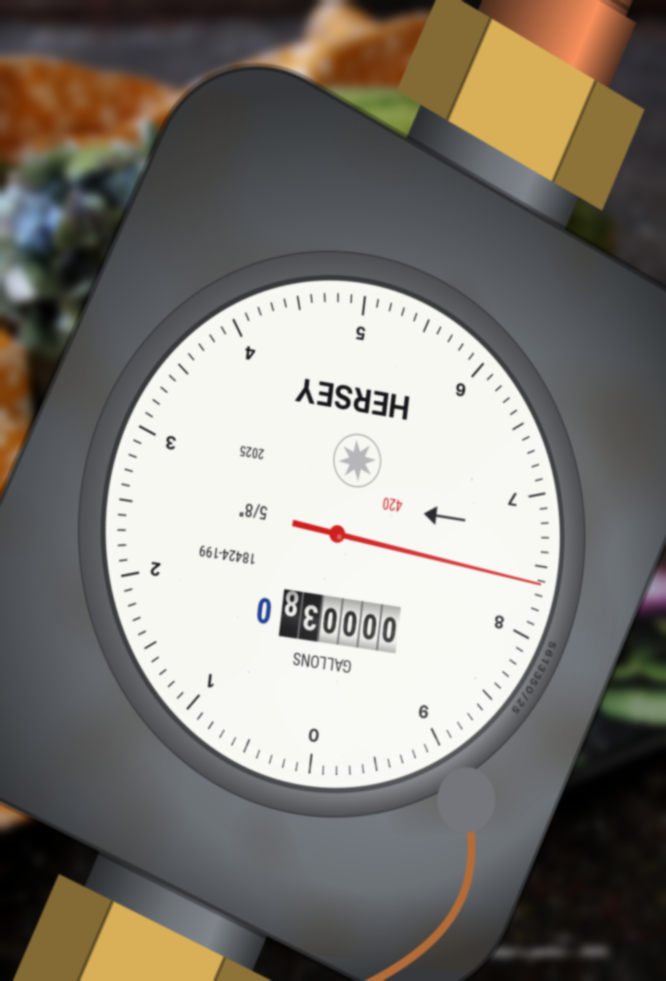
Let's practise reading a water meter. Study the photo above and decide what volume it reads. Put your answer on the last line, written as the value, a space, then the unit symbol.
377.6 gal
